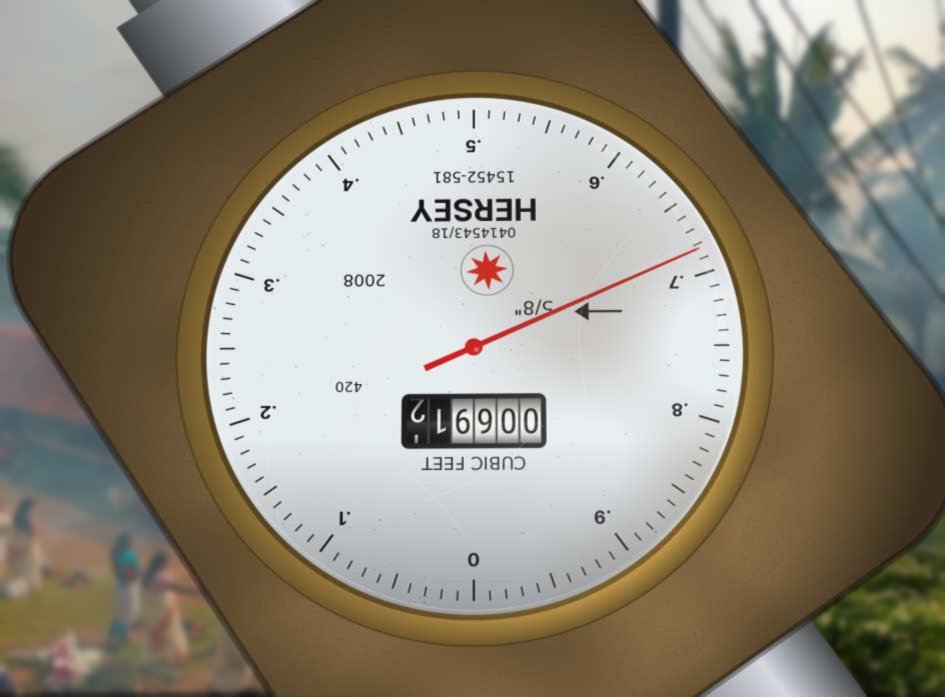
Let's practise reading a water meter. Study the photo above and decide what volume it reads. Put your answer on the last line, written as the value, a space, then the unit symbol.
6911.68 ft³
